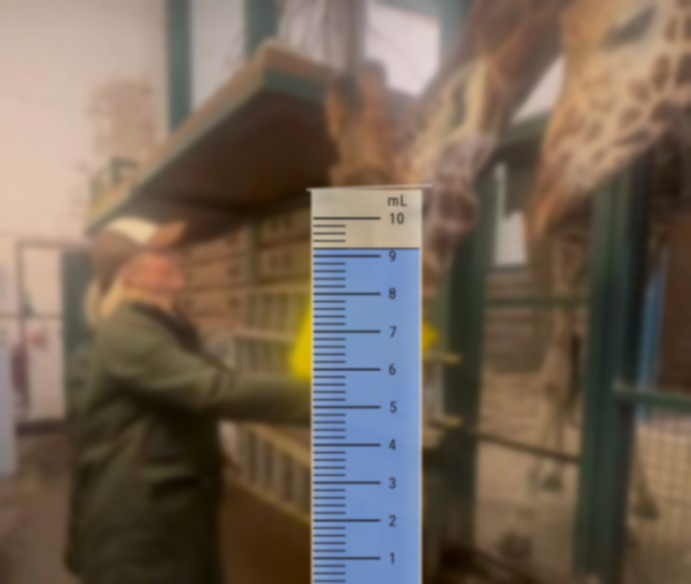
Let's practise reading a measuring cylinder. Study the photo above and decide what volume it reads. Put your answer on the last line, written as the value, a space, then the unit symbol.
9.2 mL
